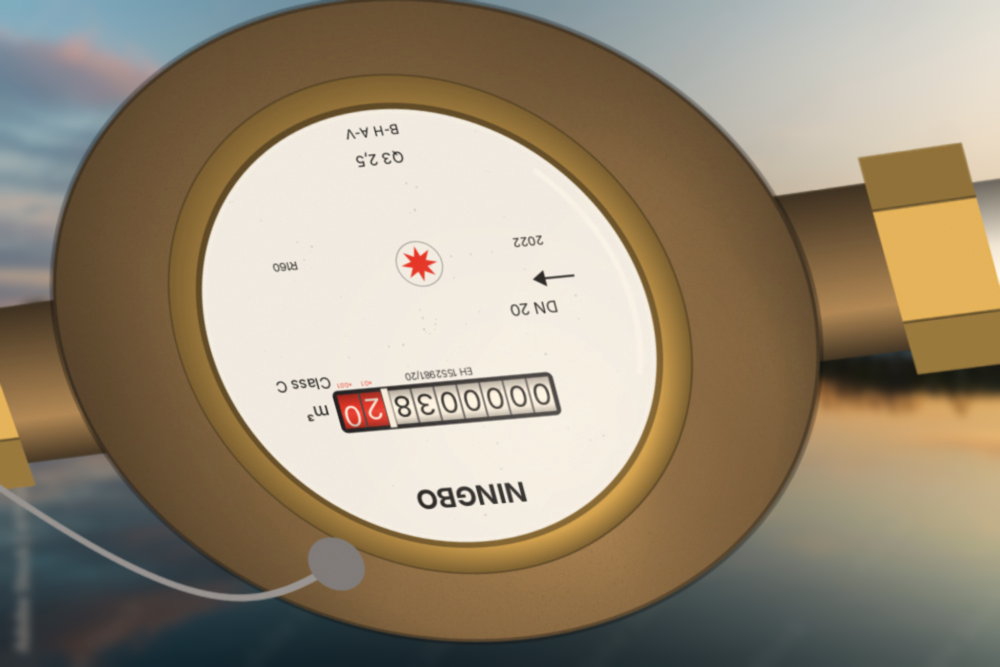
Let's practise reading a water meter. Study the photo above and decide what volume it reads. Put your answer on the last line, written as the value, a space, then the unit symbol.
38.20 m³
